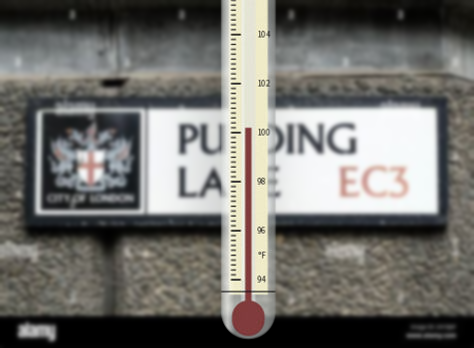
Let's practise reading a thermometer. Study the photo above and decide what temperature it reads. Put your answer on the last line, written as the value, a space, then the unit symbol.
100.2 °F
